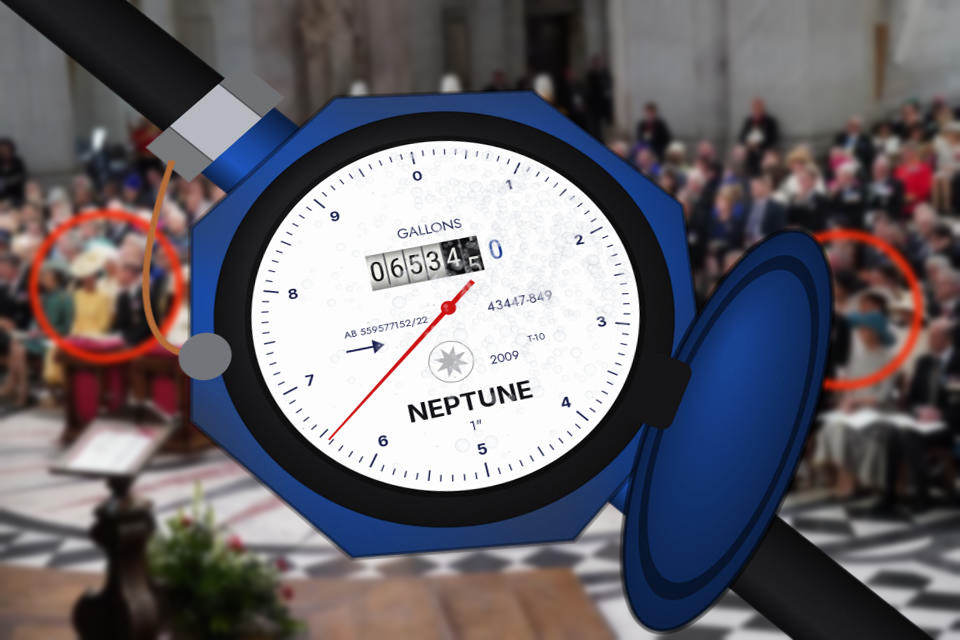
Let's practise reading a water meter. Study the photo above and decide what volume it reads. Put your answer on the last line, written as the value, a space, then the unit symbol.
653446.4 gal
